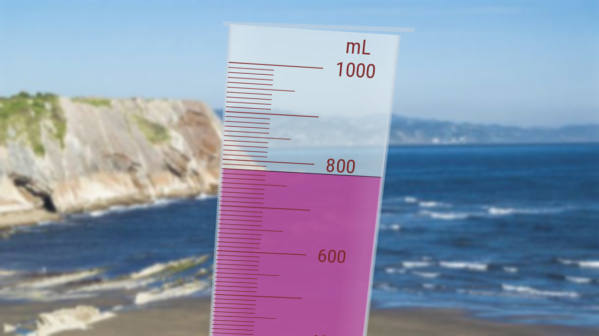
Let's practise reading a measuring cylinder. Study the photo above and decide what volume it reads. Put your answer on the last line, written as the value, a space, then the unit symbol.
780 mL
